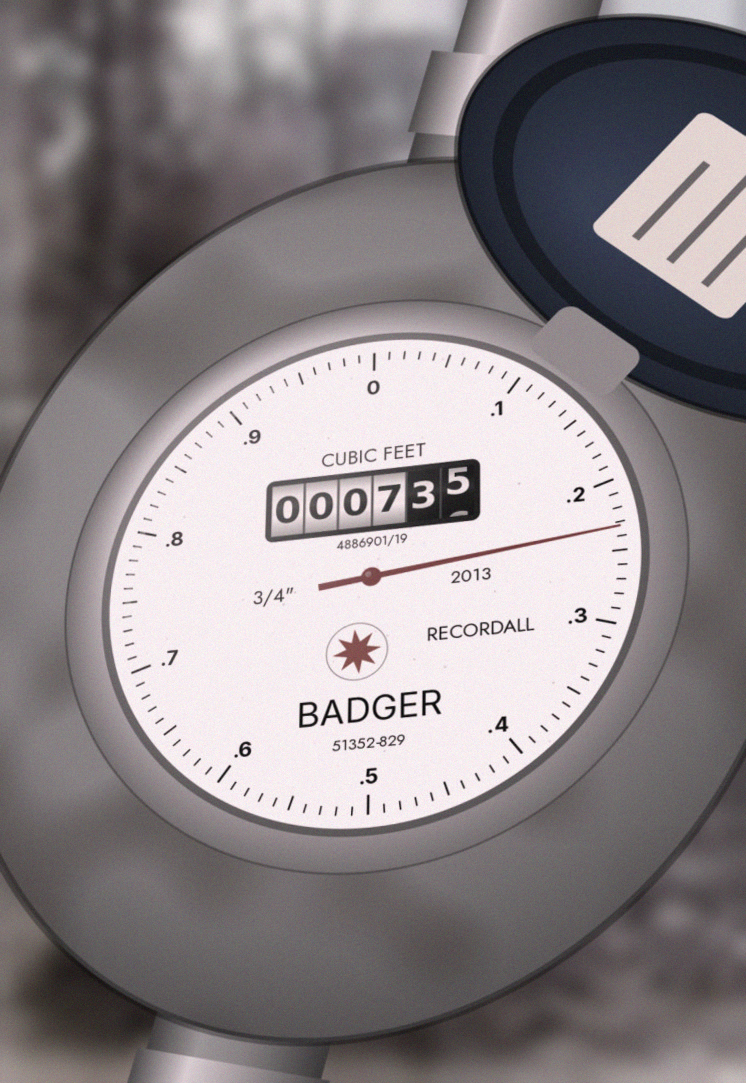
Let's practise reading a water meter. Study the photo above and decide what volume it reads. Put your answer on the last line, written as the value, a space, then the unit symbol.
735.23 ft³
